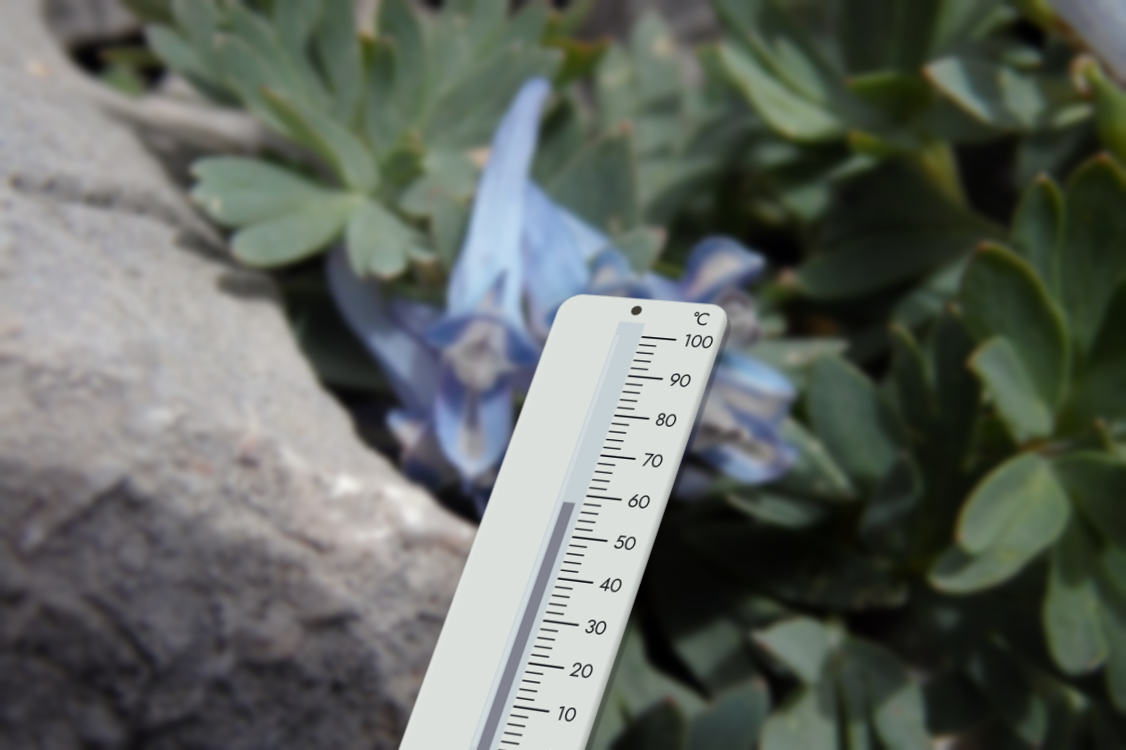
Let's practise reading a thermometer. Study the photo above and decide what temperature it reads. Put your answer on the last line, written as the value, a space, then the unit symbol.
58 °C
